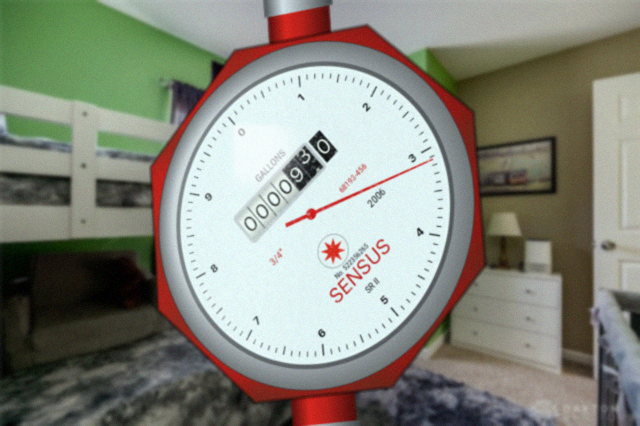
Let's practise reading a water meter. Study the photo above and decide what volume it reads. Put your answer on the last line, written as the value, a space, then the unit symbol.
933.1 gal
